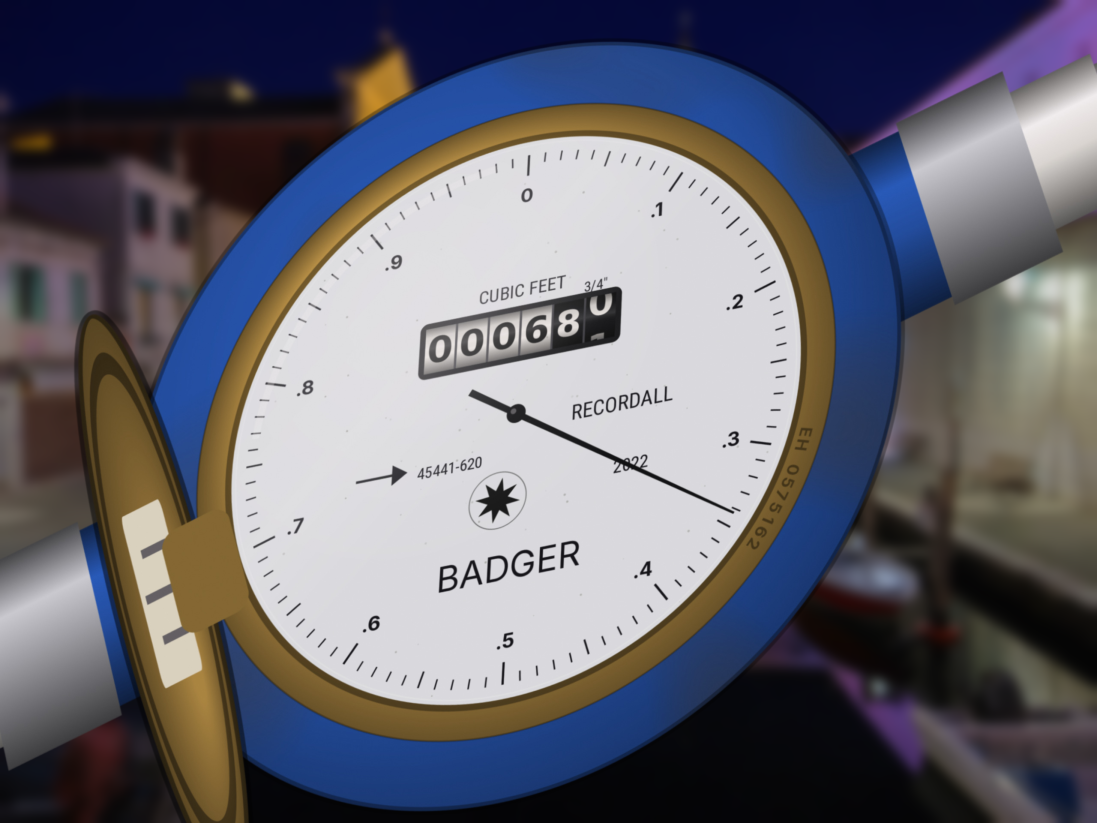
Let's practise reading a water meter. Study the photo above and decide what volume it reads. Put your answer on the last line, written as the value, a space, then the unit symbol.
680.34 ft³
